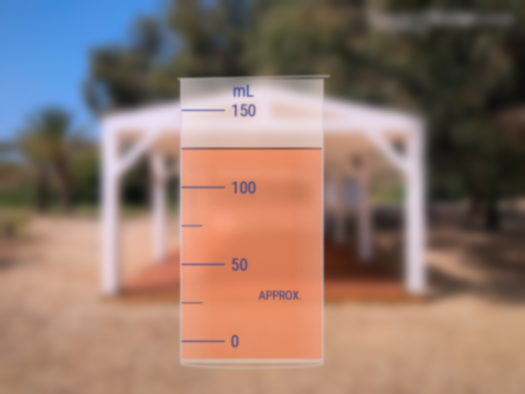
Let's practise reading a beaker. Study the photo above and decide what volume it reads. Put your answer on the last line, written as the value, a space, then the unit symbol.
125 mL
